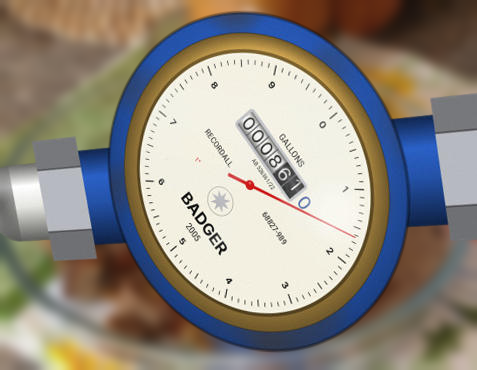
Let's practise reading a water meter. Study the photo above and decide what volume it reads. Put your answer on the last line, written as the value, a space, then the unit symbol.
8611.6 gal
